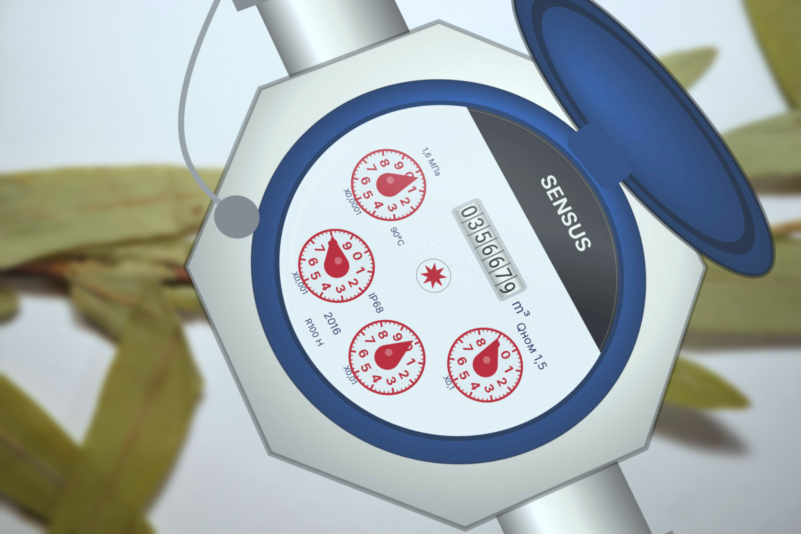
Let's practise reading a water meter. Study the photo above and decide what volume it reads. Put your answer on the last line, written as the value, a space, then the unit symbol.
356678.8980 m³
